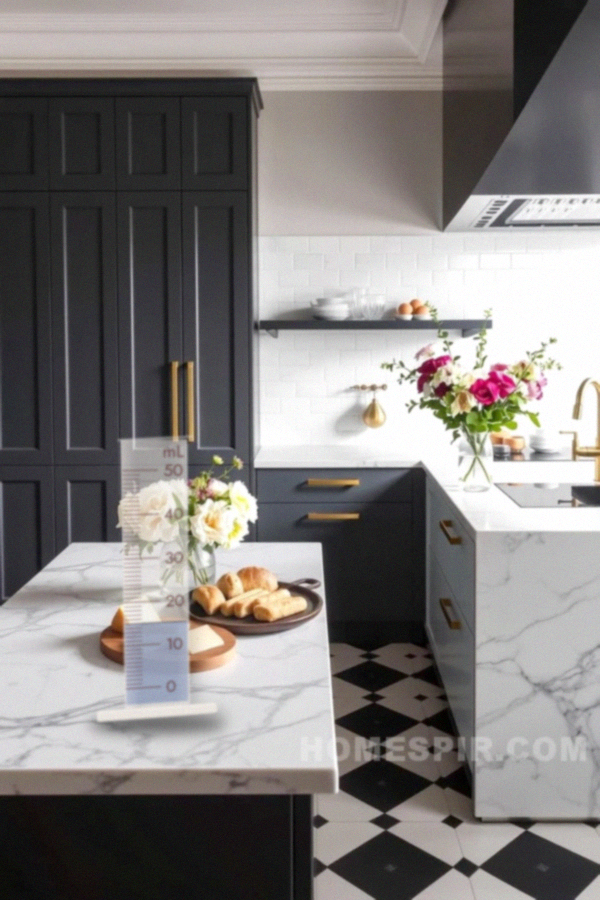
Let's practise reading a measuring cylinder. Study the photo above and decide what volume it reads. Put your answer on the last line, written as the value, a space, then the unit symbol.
15 mL
